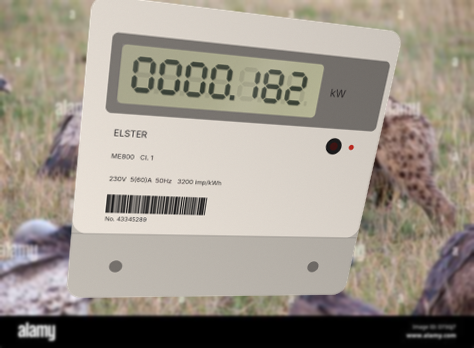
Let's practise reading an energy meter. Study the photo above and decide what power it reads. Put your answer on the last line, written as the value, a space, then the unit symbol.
0.182 kW
